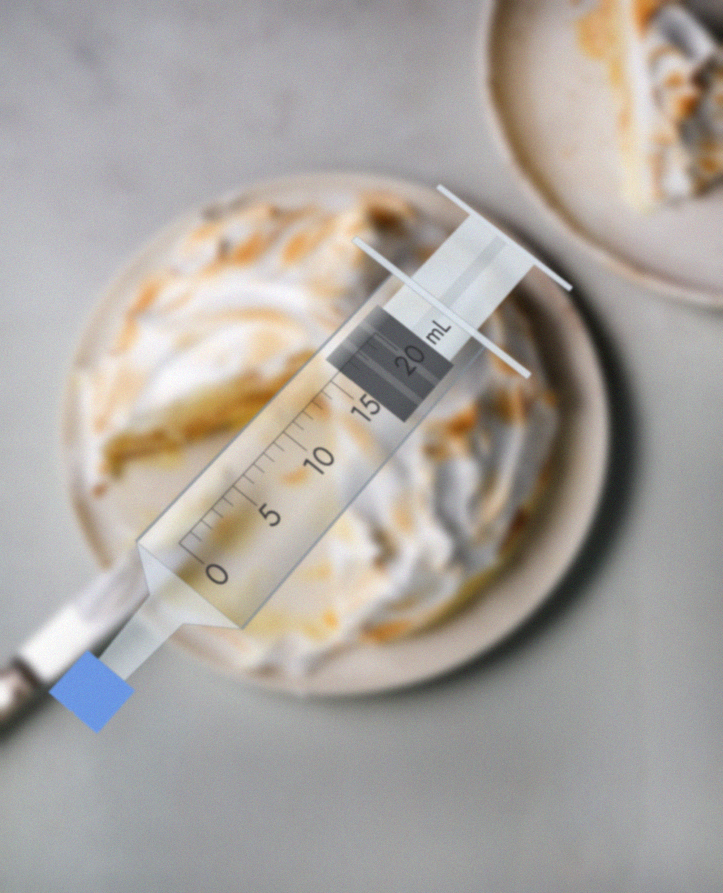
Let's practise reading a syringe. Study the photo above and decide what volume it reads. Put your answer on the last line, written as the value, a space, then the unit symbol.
16 mL
